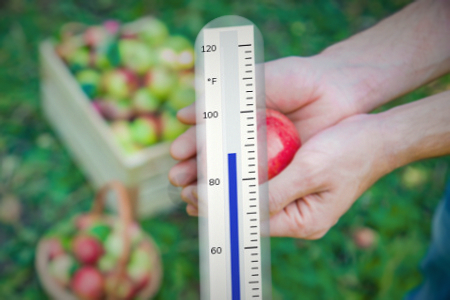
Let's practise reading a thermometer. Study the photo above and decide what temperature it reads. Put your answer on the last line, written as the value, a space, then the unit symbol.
88 °F
